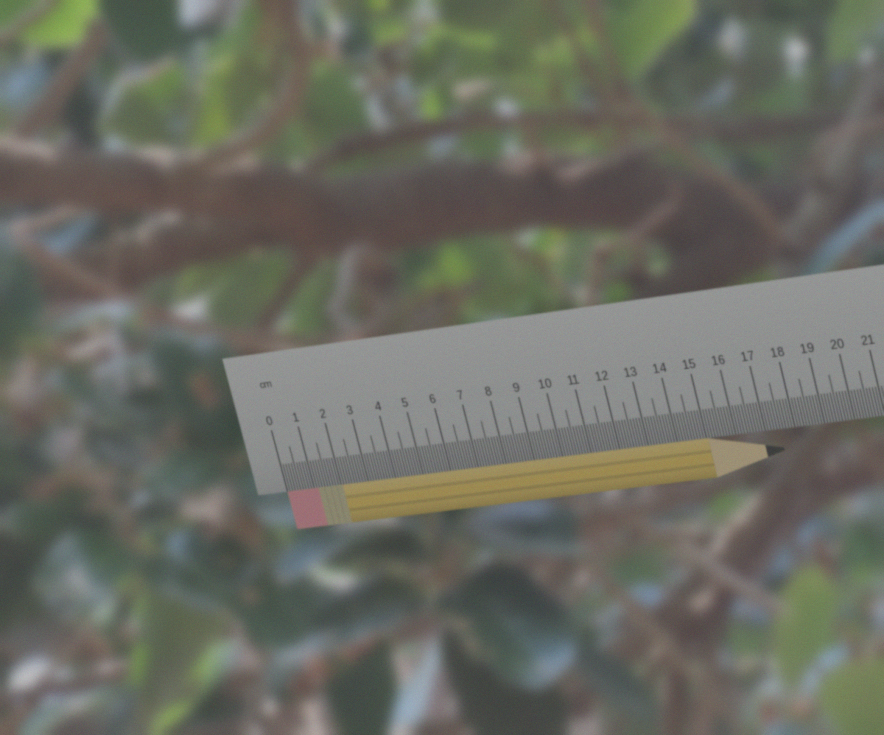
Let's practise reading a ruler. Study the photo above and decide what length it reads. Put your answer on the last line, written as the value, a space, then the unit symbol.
17.5 cm
